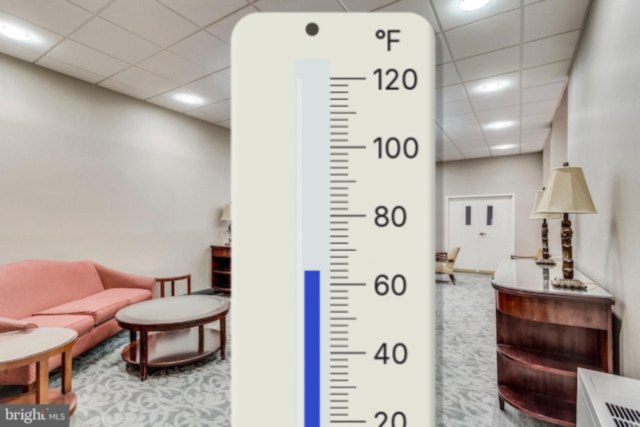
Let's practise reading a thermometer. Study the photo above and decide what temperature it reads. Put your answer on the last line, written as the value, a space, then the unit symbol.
64 °F
